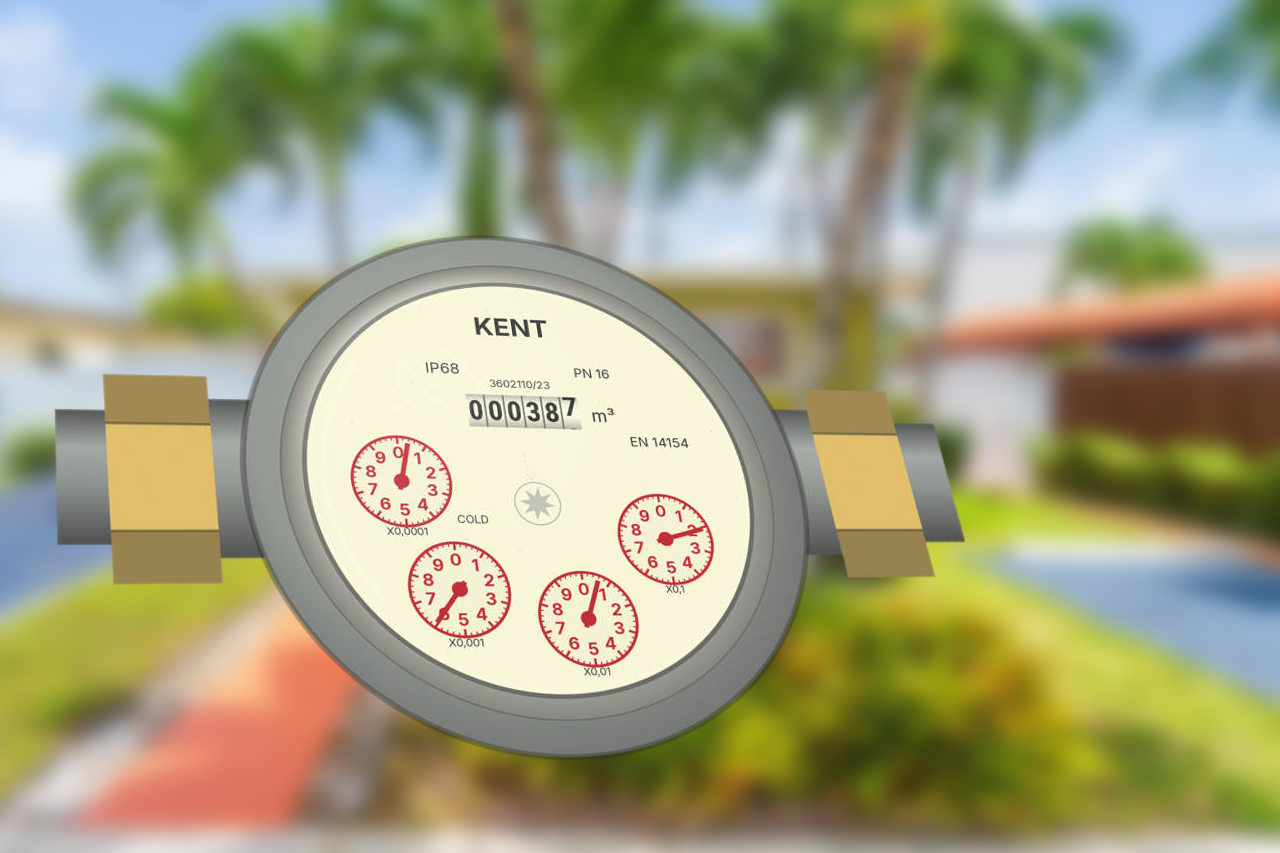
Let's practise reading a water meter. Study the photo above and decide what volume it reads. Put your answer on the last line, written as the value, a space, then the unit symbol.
387.2060 m³
